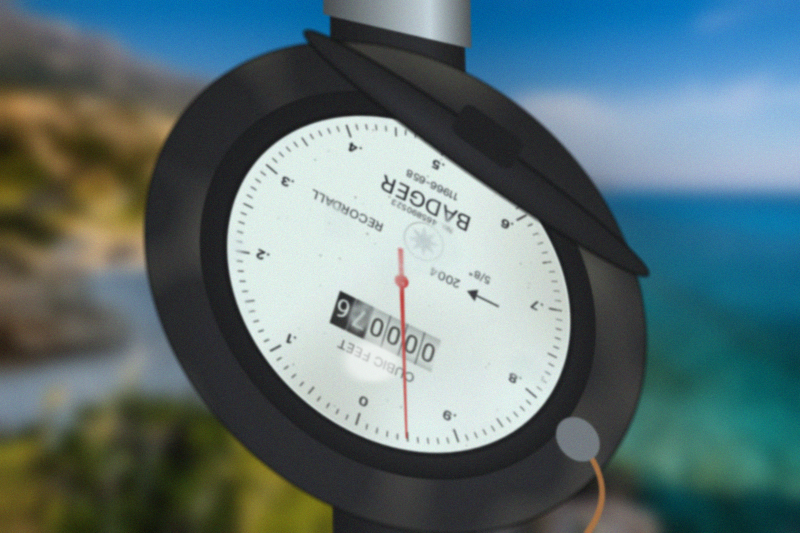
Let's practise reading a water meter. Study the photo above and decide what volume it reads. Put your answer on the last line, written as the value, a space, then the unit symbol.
75.95 ft³
